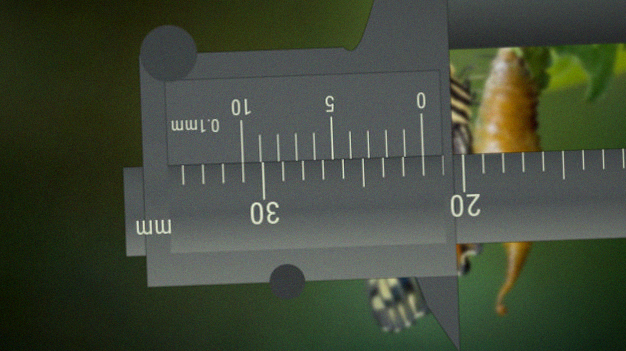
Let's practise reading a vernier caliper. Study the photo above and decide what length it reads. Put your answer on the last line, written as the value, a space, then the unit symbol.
22.0 mm
